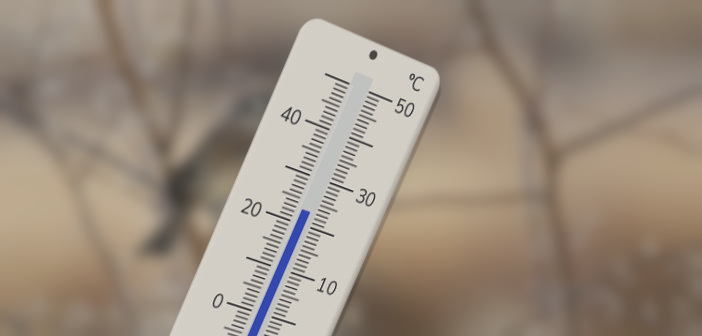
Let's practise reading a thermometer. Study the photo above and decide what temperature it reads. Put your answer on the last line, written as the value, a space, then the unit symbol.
23 °C
